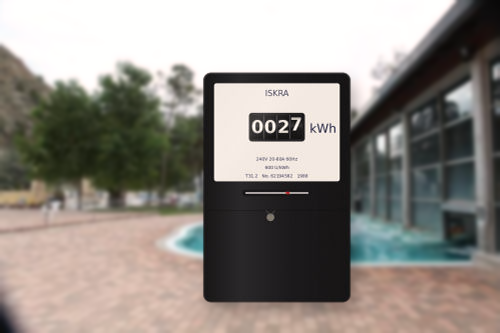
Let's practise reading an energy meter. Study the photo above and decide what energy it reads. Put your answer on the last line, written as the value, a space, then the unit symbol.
27 kWh
